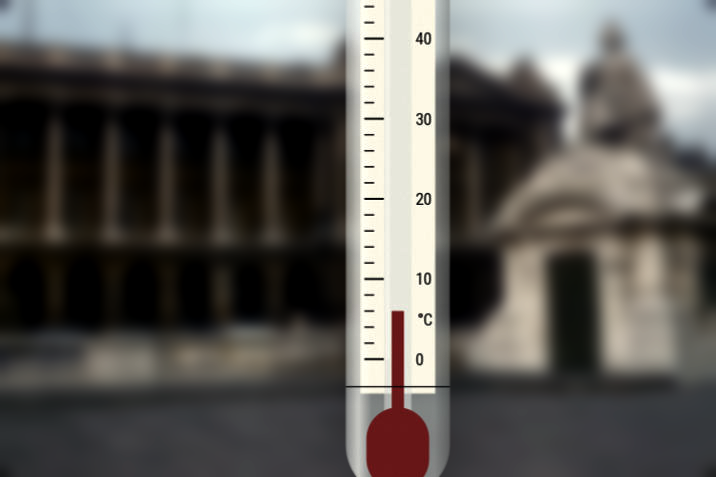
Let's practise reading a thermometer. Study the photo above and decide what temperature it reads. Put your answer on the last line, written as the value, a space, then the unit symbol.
6 °C
